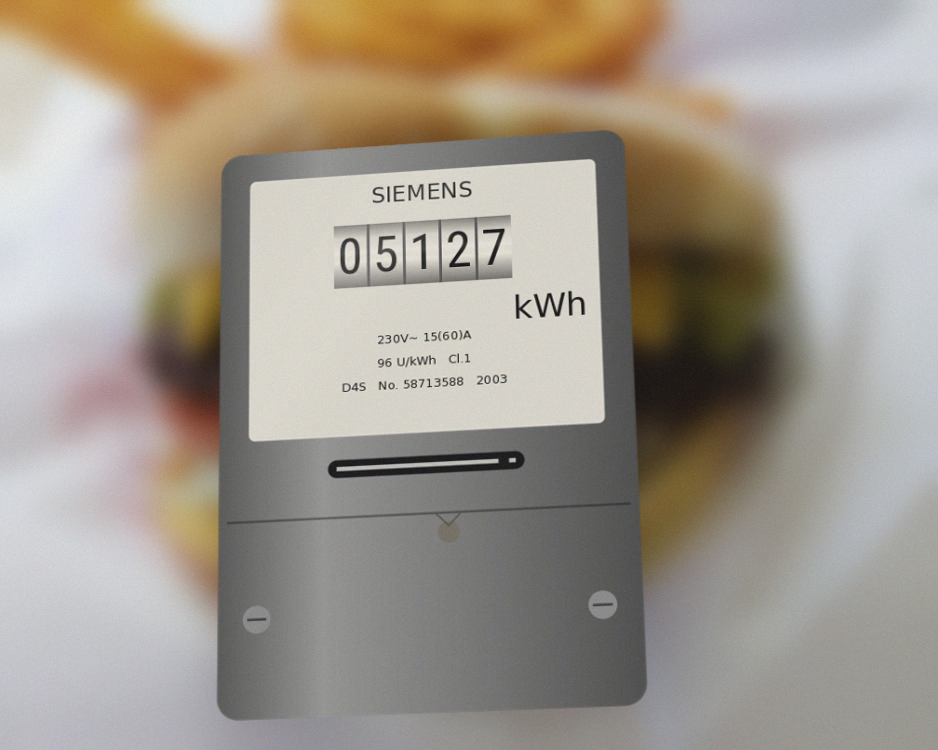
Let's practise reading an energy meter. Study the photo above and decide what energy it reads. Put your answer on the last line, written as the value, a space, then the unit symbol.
5127 kWh
